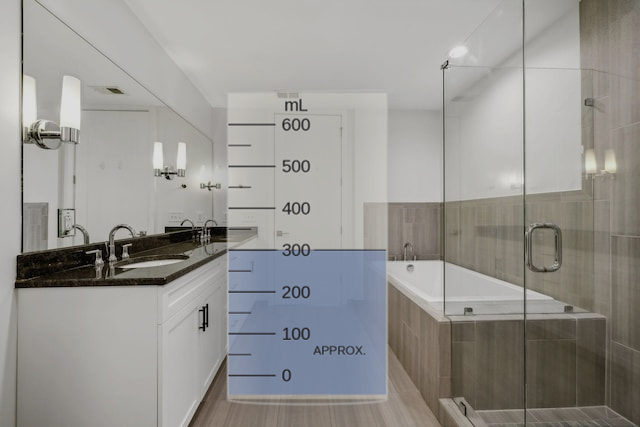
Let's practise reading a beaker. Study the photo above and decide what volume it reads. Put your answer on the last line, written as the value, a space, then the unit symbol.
300 mL
